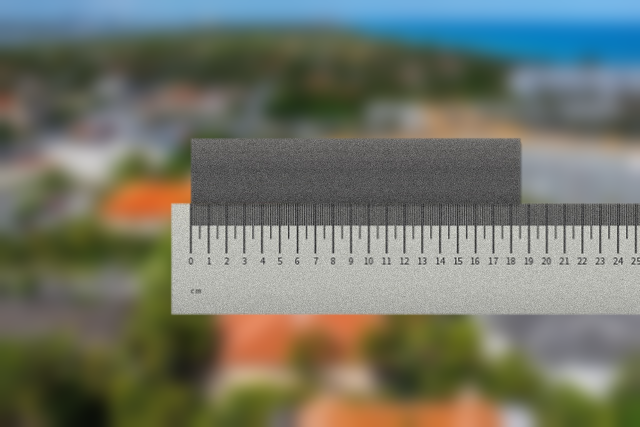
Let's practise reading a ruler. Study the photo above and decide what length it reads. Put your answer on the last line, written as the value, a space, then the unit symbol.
18.5 cm
